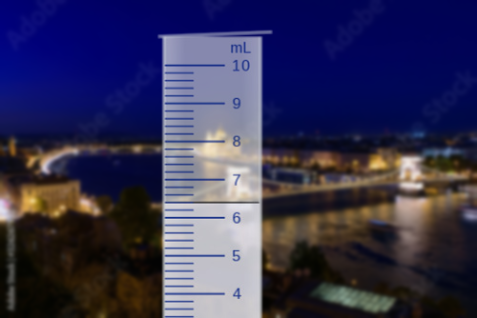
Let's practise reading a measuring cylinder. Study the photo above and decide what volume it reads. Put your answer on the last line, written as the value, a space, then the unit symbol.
6.4 mL
